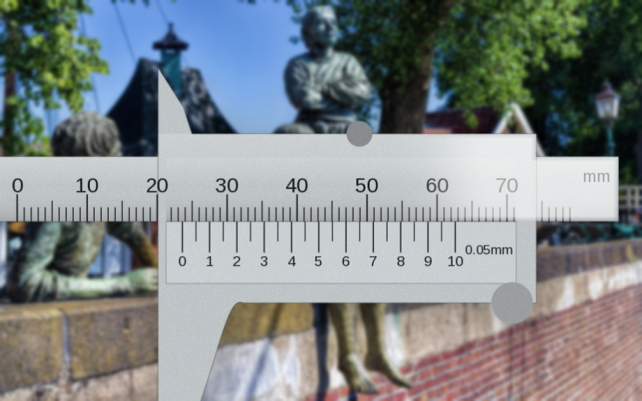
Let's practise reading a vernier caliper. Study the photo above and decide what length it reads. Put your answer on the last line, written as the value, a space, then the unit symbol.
23.6 mm
